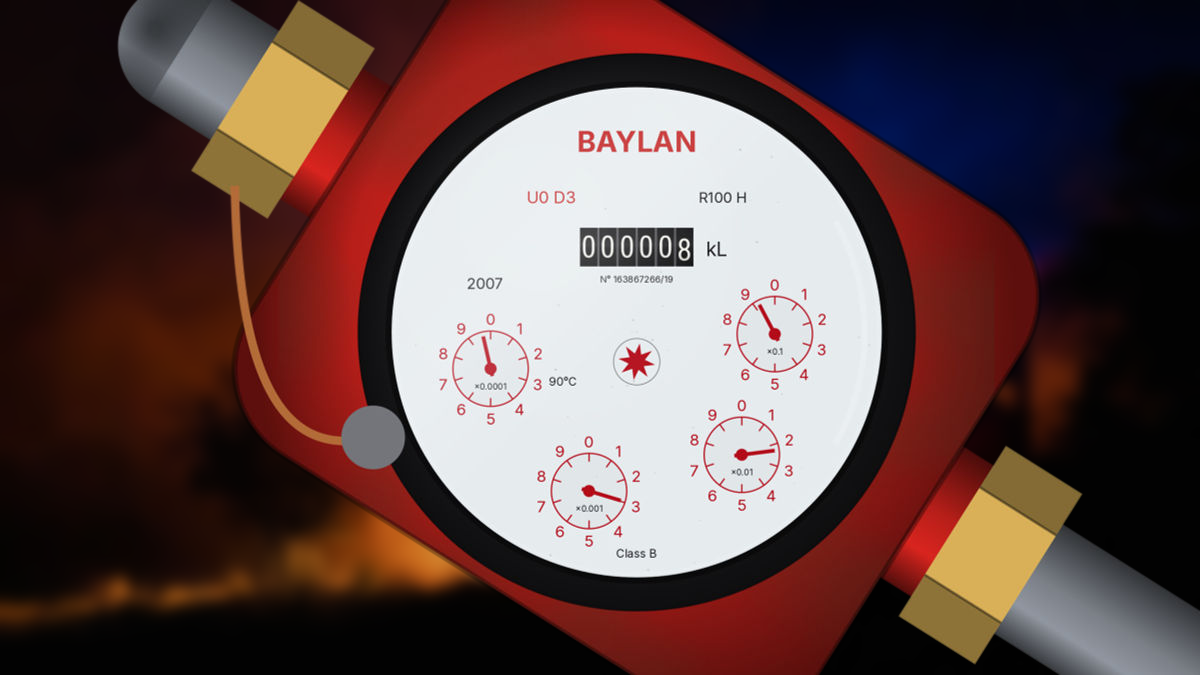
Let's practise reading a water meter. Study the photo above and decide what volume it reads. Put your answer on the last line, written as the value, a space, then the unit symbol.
7.9229 kL
